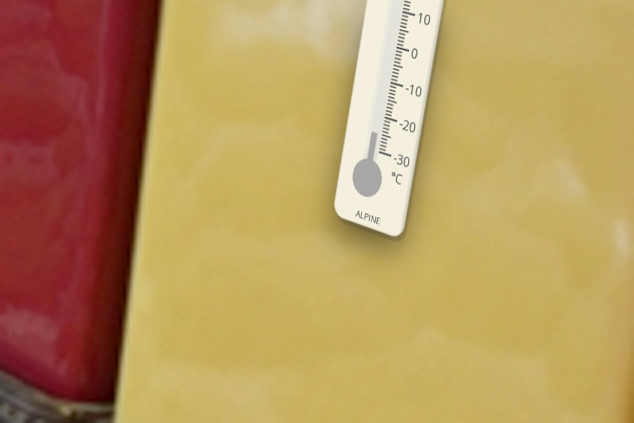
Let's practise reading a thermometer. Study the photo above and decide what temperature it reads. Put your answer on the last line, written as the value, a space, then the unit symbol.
-25 °C
